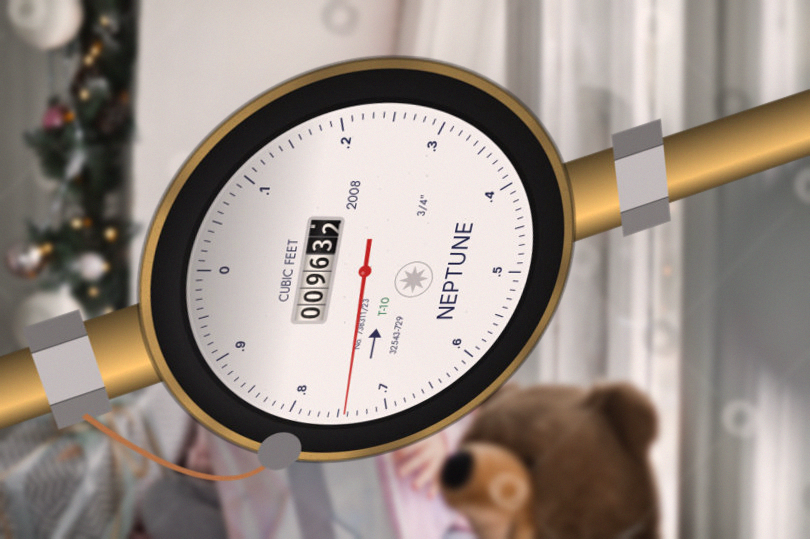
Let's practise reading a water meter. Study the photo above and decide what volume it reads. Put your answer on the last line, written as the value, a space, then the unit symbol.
9631.74 ft³
